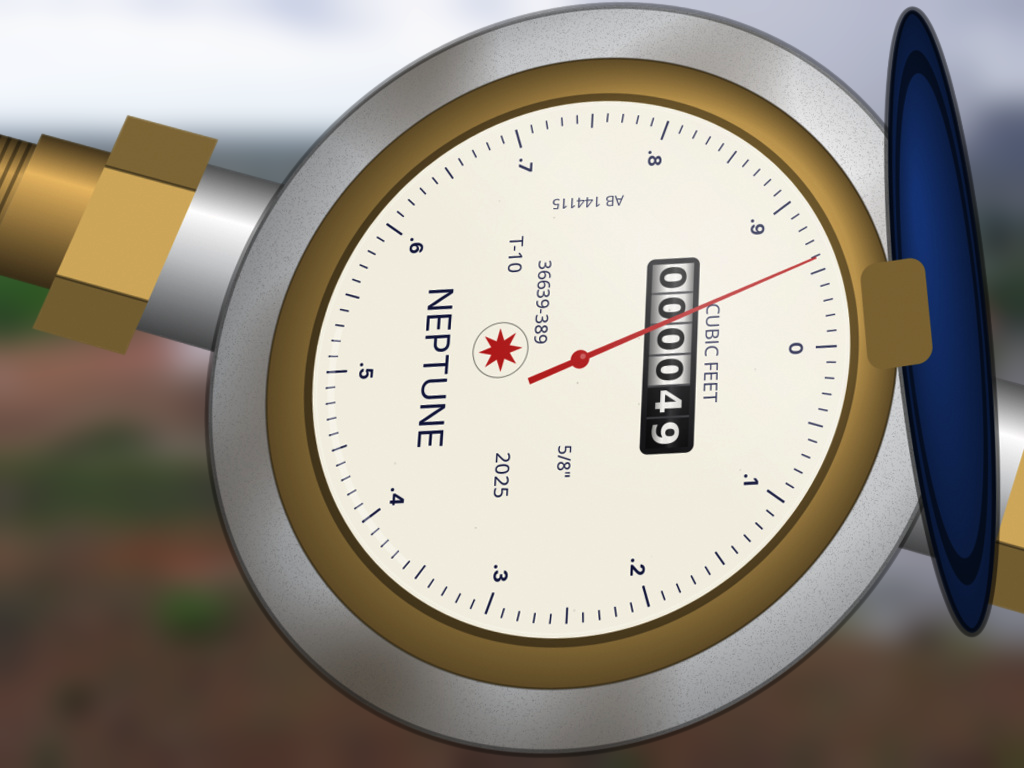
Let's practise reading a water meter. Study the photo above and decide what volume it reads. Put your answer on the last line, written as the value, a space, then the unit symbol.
48.94 ft³
